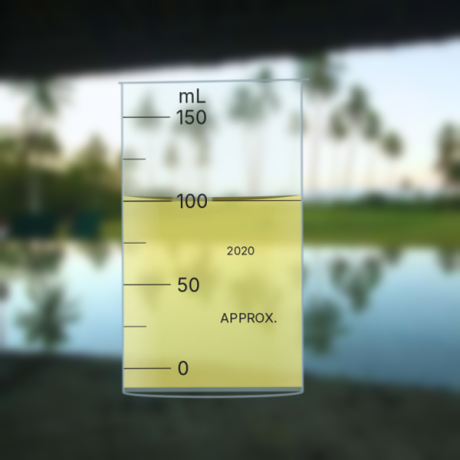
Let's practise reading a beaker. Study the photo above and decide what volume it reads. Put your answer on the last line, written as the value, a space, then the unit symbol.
100 mL
